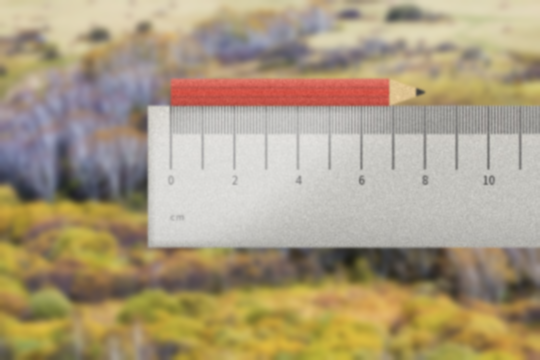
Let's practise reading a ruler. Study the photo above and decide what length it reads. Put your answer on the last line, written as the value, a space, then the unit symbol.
8 cm
